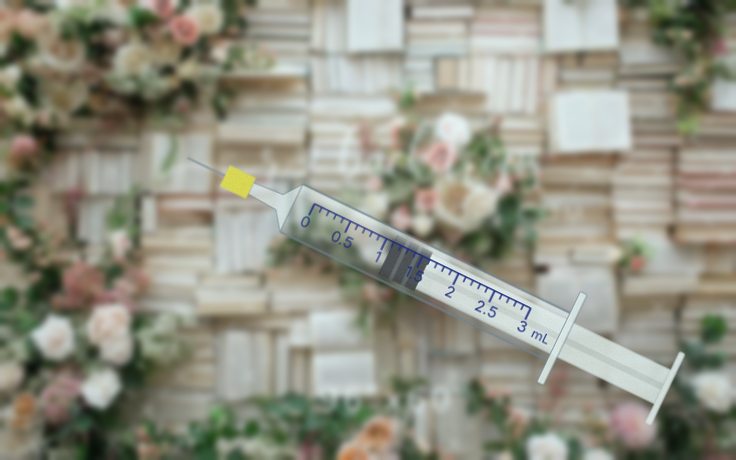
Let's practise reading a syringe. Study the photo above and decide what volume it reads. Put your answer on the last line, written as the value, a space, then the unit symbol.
1.1 mL
